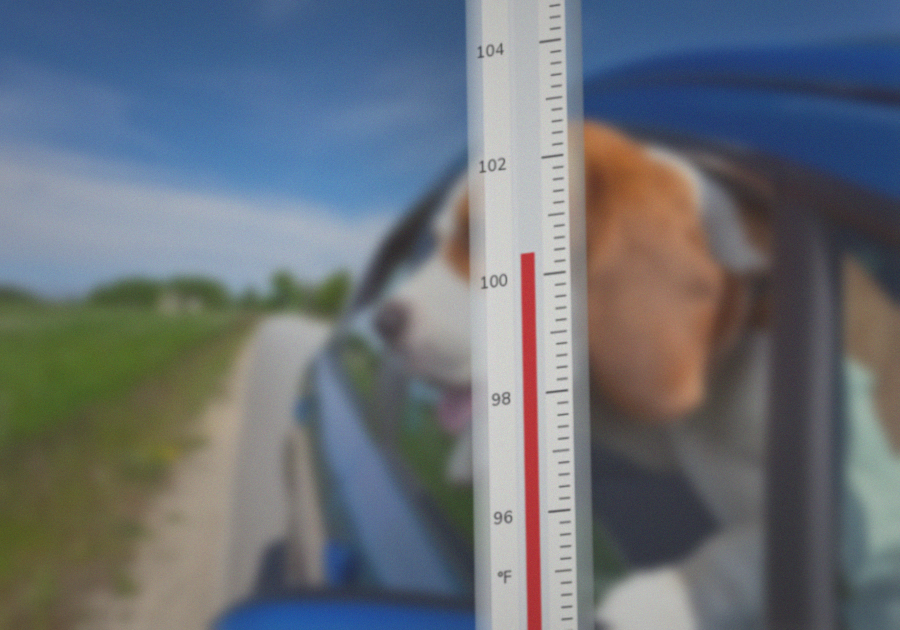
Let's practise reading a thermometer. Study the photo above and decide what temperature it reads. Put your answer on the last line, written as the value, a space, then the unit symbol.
100.4 °F
